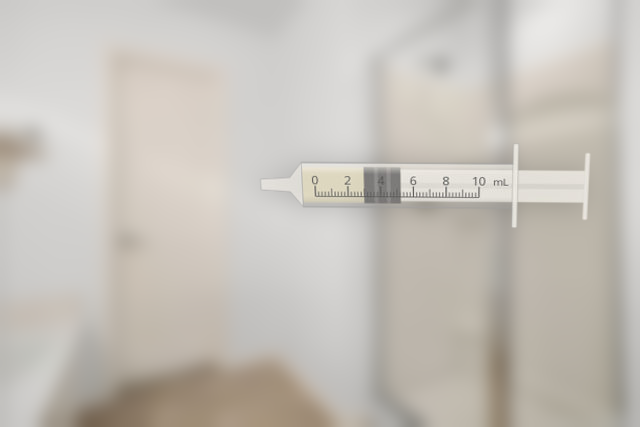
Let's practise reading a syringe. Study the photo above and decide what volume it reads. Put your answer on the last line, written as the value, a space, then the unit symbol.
3 mL
